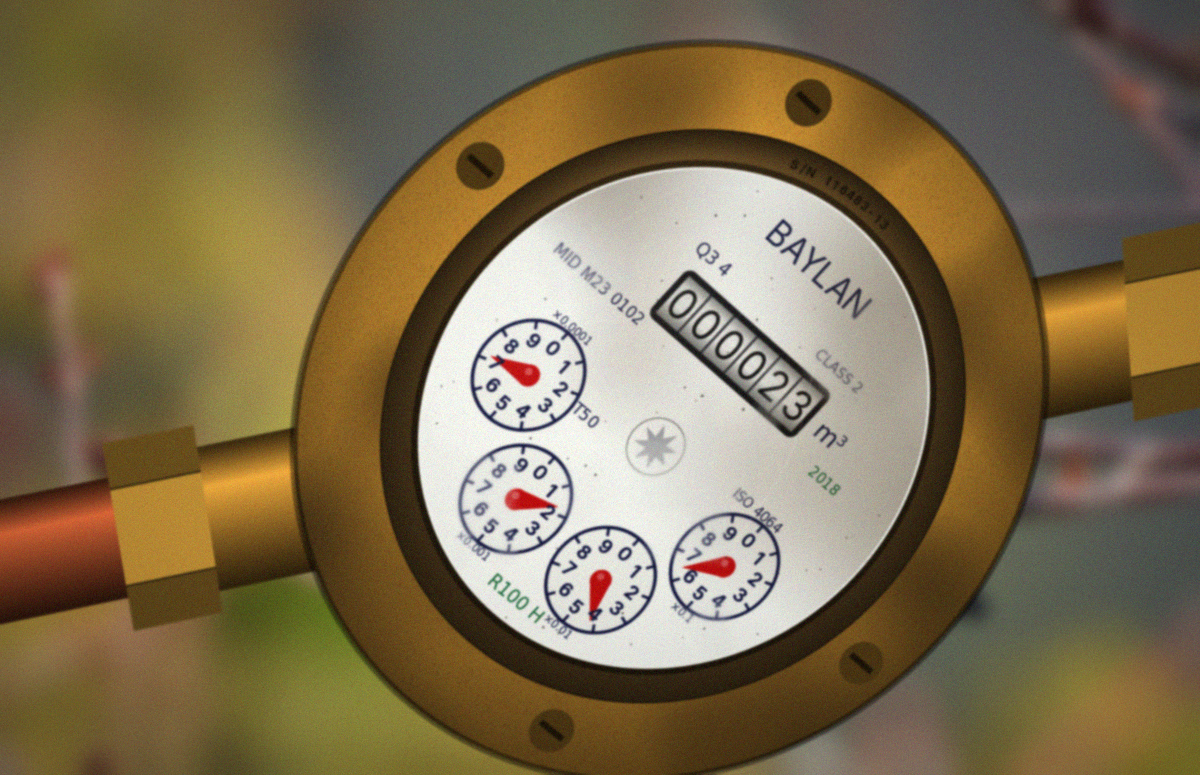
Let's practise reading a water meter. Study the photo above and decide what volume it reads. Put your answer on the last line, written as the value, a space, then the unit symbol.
23.6417 m³
